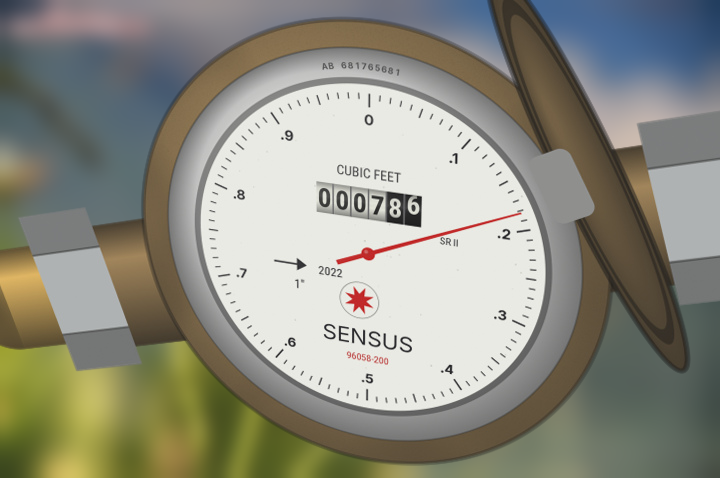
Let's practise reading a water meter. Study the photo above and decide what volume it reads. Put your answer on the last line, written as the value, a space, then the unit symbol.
786.18 ft³
